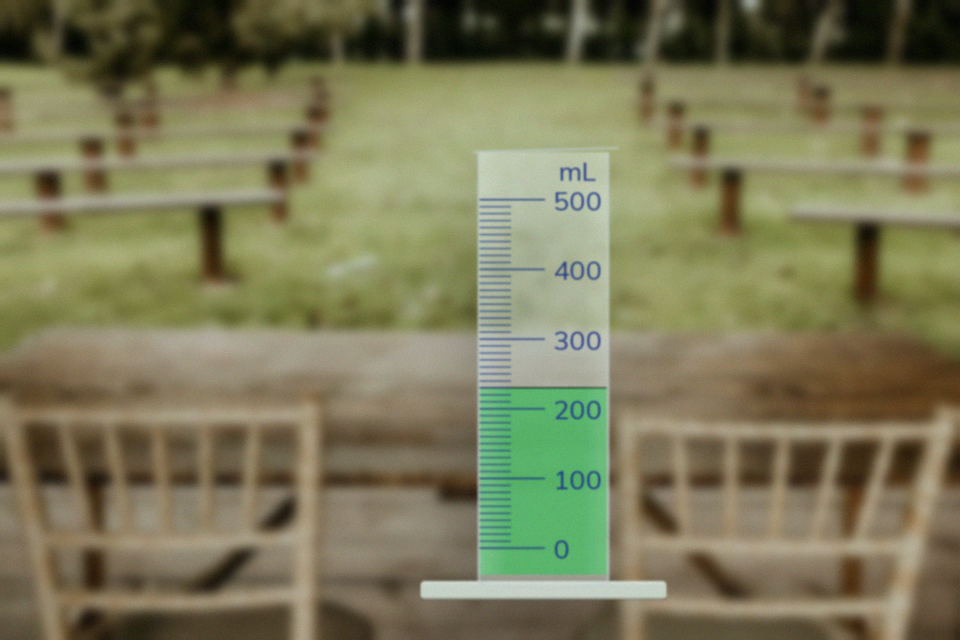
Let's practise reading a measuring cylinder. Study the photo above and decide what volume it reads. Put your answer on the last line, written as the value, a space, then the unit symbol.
230 mL
